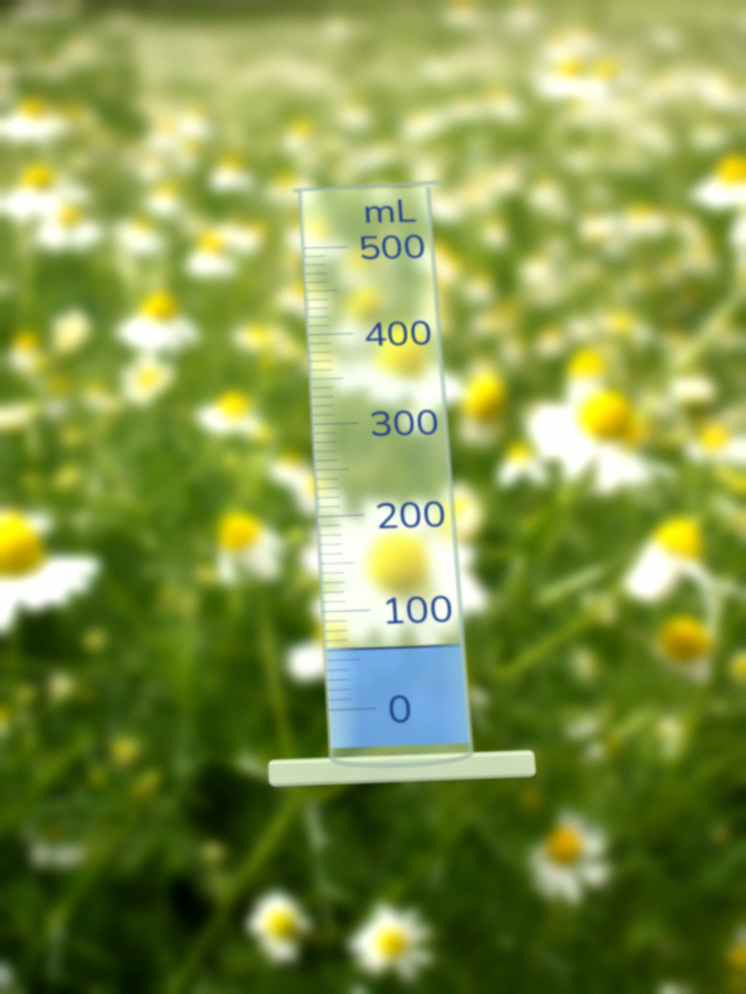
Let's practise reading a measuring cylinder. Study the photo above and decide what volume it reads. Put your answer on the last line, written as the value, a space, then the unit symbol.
60 mL
